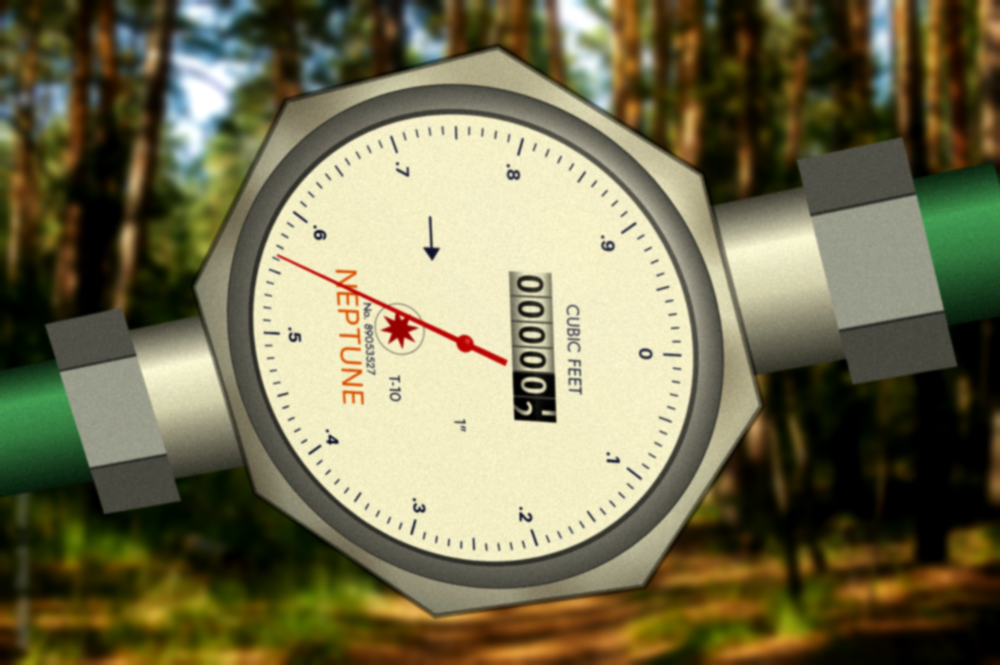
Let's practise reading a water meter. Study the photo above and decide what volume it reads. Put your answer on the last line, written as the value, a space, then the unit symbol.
1.56 ft³
